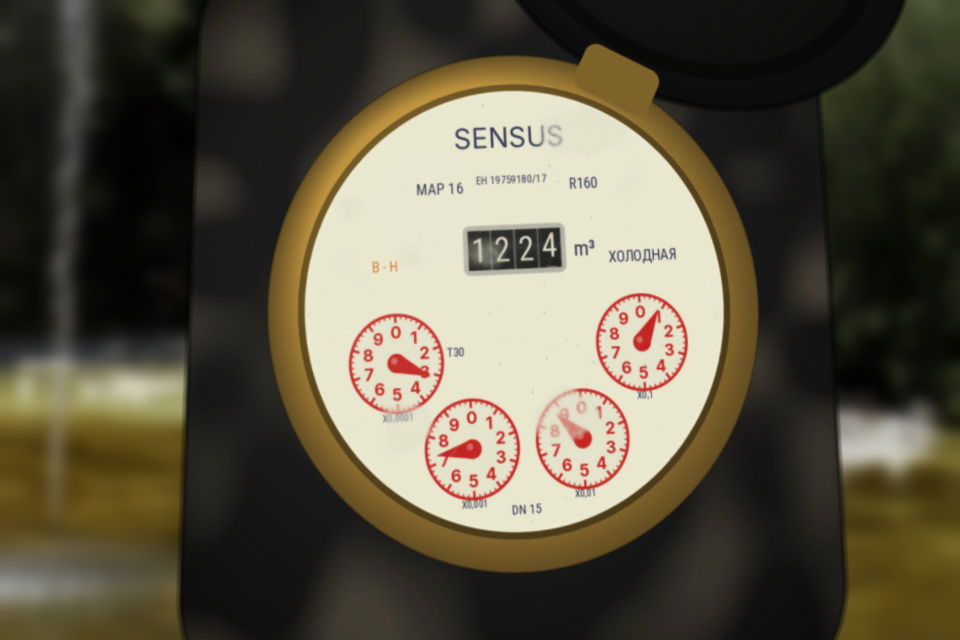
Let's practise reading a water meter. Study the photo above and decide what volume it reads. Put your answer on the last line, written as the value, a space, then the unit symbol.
1224.0873 m³
